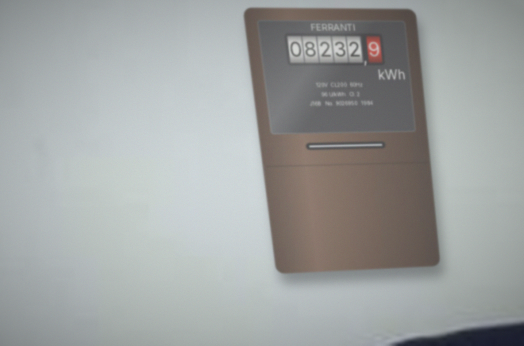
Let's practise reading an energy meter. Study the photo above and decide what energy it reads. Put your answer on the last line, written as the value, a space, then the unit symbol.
8232.9 kWh
